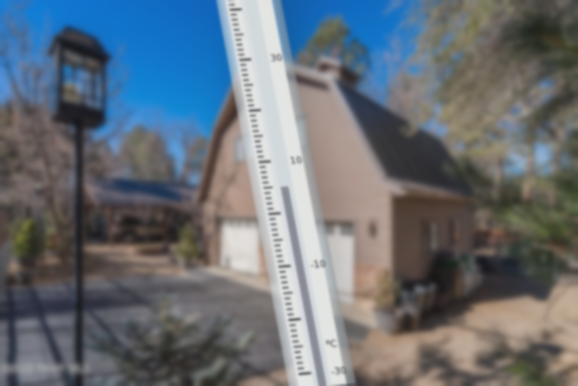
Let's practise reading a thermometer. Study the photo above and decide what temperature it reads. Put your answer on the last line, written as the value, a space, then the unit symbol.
5 °C
